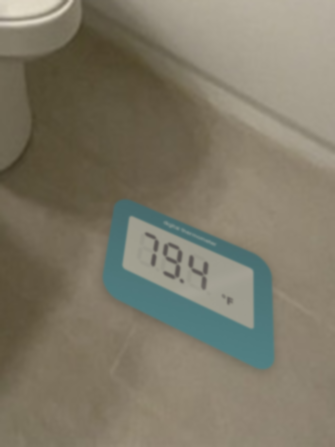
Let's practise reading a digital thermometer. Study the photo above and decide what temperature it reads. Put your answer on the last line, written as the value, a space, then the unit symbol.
79.4 °F
